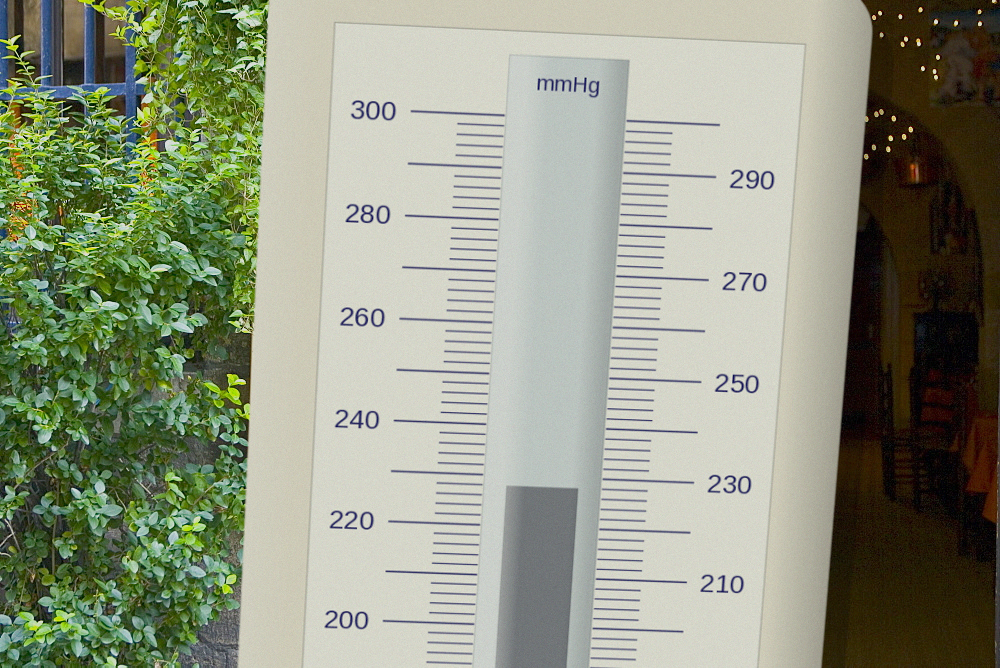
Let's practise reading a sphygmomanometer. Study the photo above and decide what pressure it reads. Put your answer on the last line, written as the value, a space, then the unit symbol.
228 mmHg
